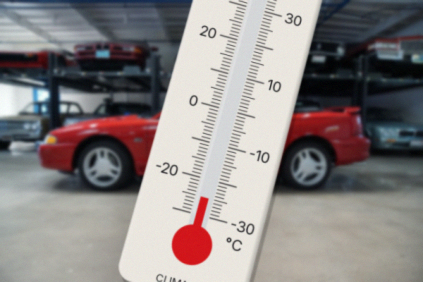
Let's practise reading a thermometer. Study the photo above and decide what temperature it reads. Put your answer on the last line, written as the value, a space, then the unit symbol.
-25 °C
